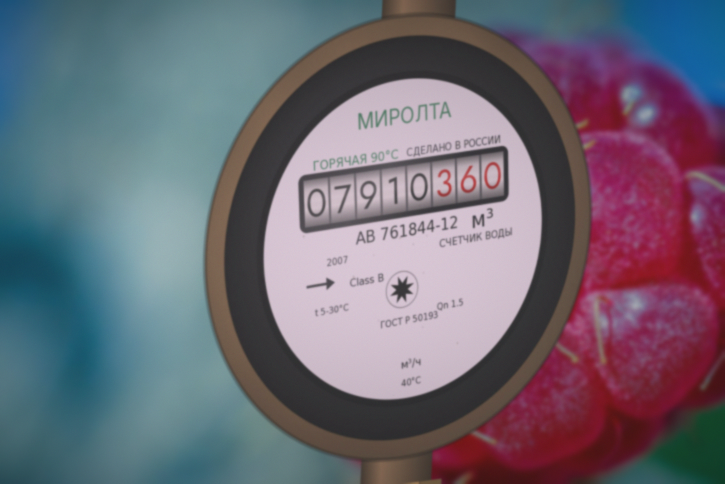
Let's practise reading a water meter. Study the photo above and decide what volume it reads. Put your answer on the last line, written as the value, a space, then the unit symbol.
7910.360 m³
